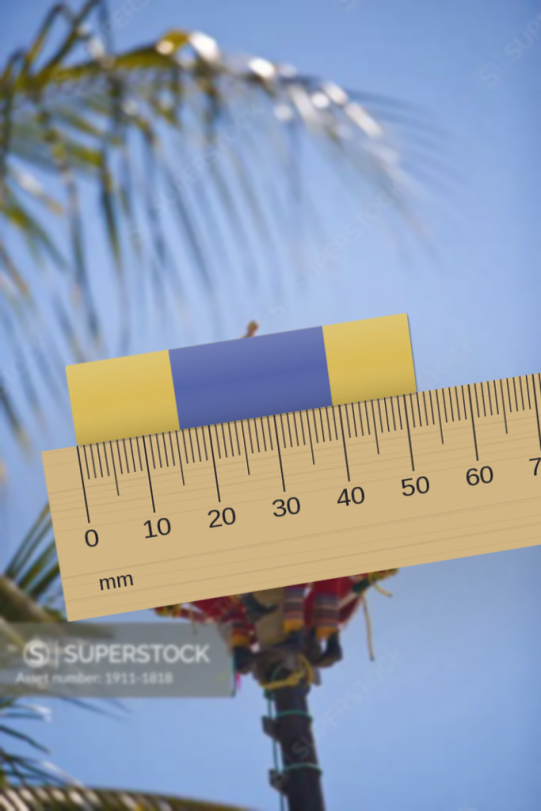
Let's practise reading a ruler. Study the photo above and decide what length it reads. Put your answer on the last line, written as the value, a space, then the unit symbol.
52 mm
